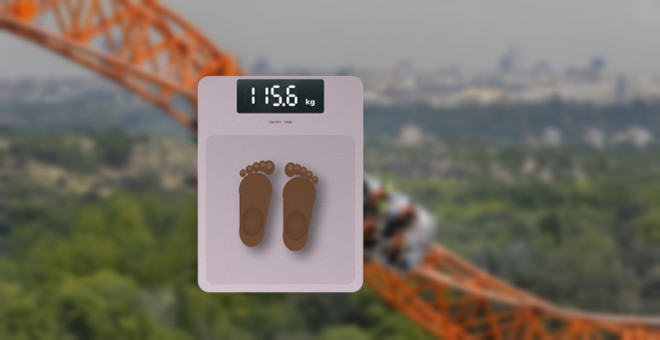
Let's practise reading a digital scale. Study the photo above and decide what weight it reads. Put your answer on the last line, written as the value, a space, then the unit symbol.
115.6 kg
